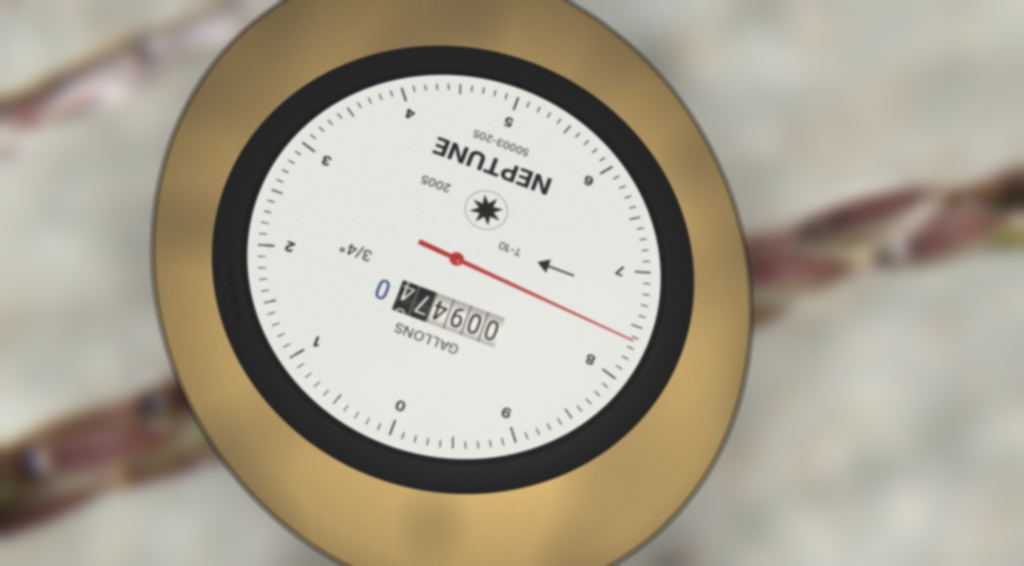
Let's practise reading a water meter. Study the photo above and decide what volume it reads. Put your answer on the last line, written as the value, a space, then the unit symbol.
94737.6 gal
